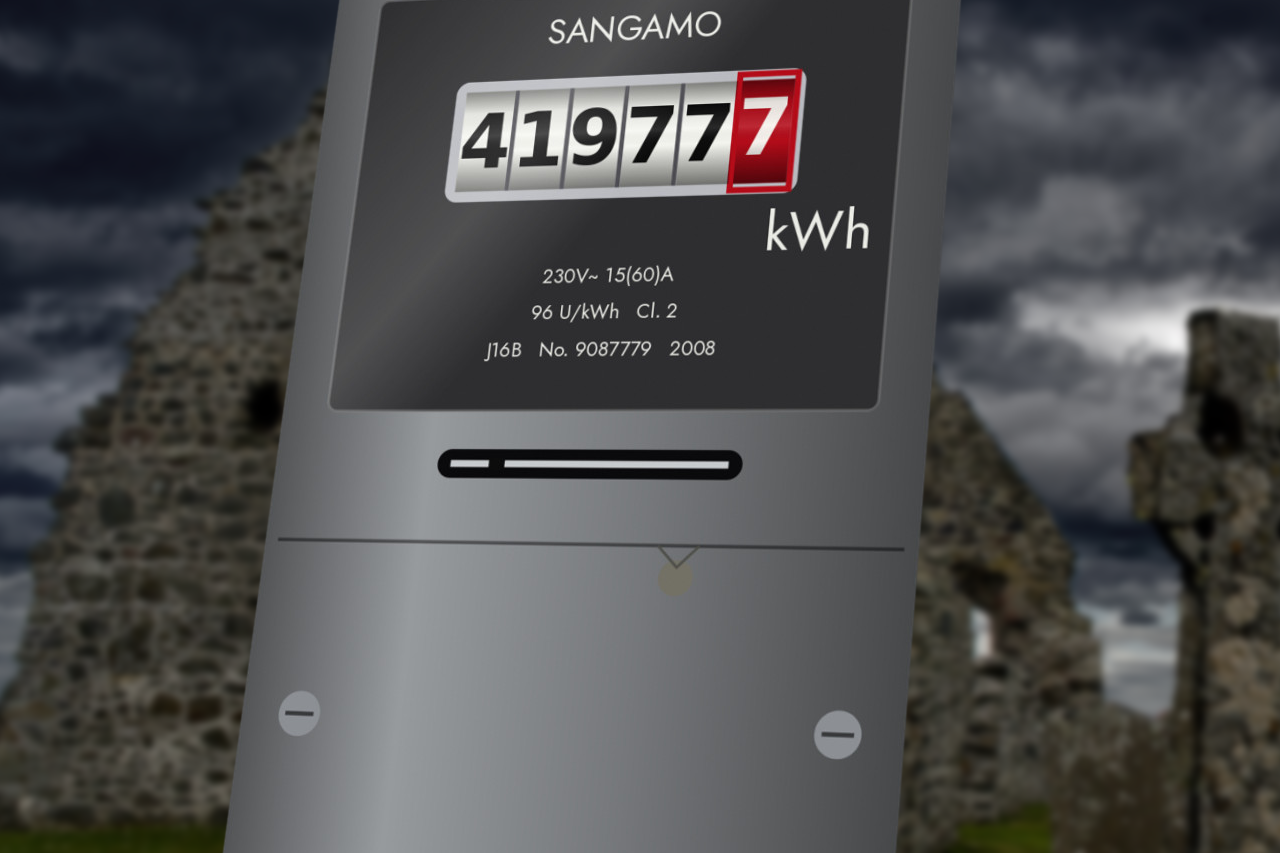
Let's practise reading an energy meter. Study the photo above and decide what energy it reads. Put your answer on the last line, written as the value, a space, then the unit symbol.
41977.7 kWh
